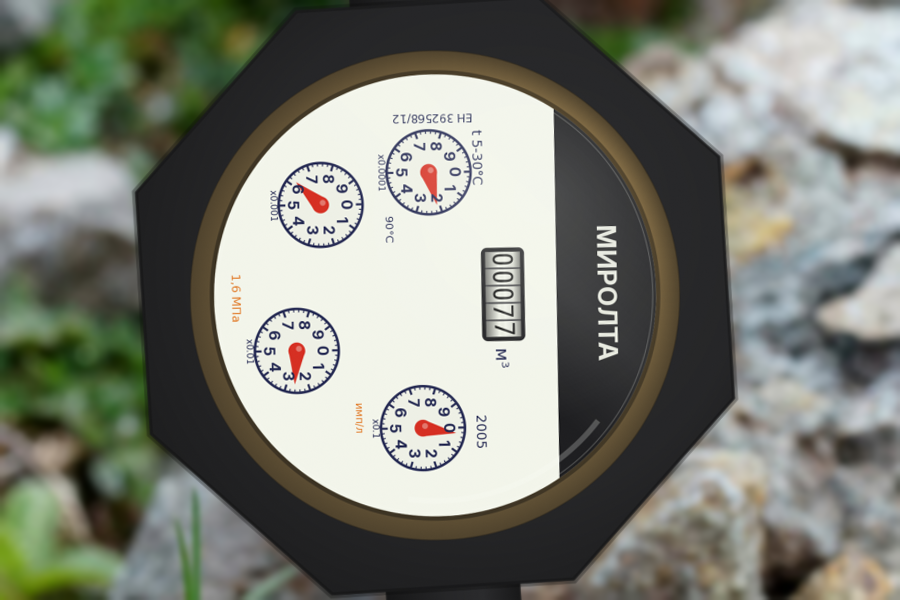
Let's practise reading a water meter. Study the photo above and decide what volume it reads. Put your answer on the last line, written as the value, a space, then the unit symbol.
77.0262 m³
